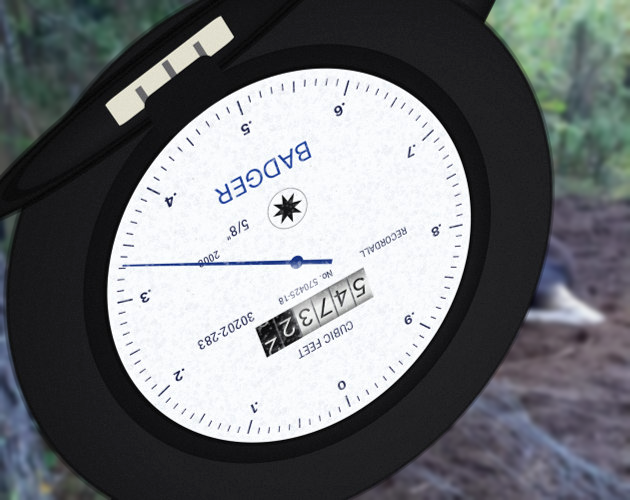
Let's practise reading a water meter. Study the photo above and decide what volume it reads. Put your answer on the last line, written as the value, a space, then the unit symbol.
547322.33 ft³
